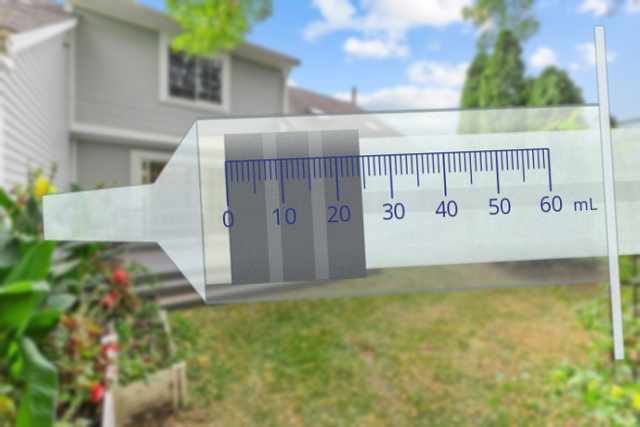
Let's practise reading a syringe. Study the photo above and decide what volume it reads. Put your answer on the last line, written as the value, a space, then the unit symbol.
0 mL
